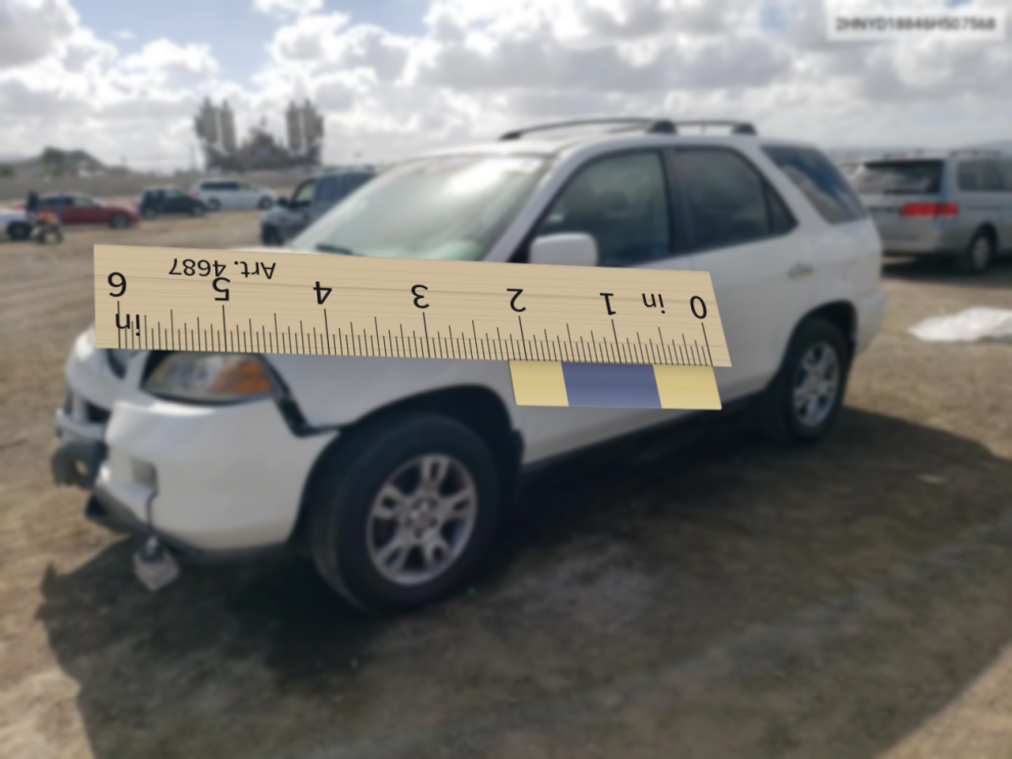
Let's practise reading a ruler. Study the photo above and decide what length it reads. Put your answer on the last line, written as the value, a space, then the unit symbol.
2.1875 in
